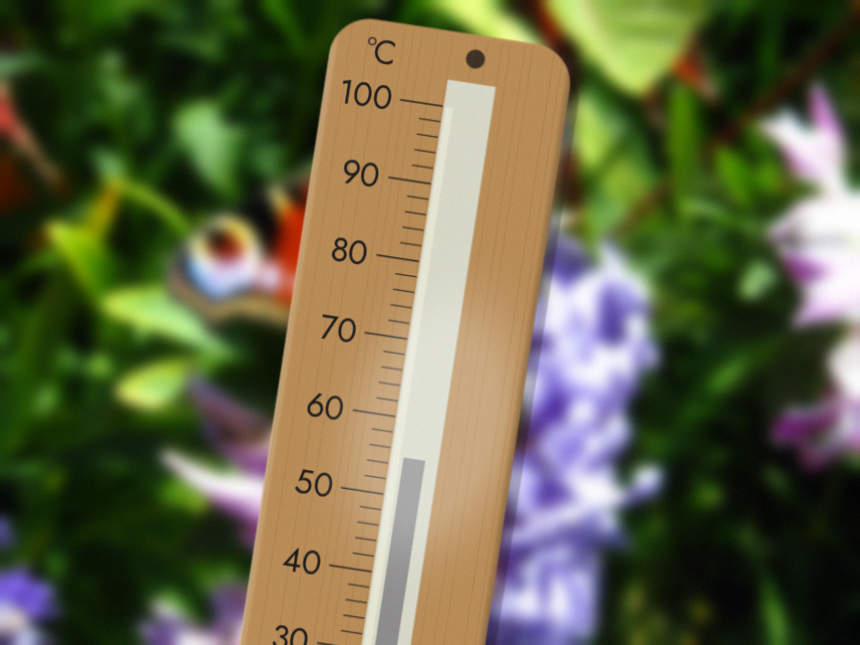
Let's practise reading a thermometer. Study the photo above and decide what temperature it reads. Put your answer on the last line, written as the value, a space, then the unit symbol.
55 °C
